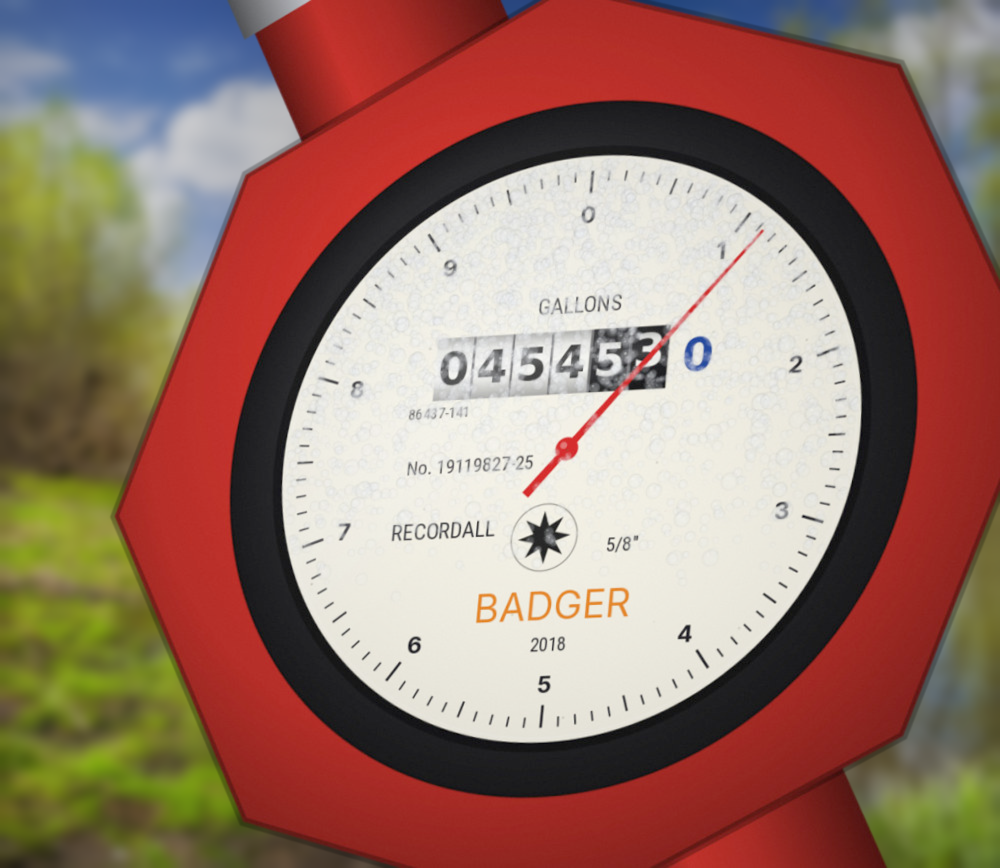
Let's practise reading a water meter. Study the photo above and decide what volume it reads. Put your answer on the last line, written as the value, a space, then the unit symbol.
454531.1 gal
